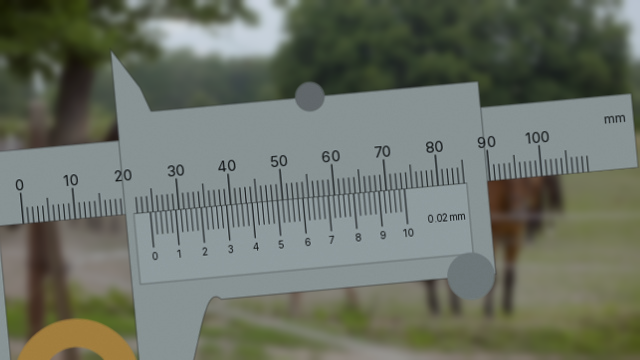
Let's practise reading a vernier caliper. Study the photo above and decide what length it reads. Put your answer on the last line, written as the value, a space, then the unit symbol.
24.5 mm
